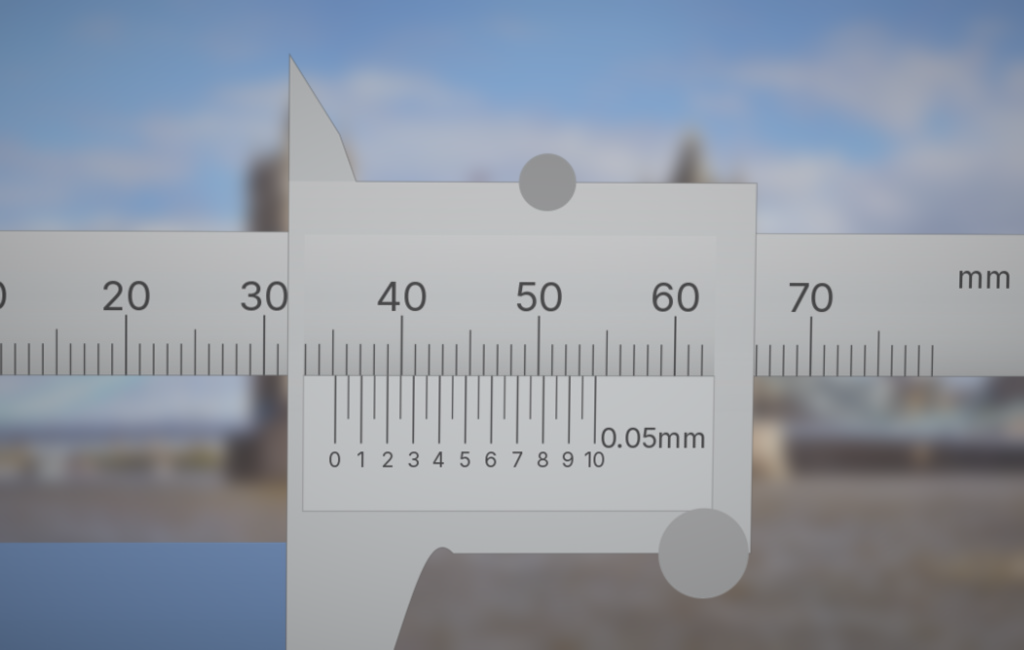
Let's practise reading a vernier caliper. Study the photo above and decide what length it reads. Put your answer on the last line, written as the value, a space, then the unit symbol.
35.2 mm
